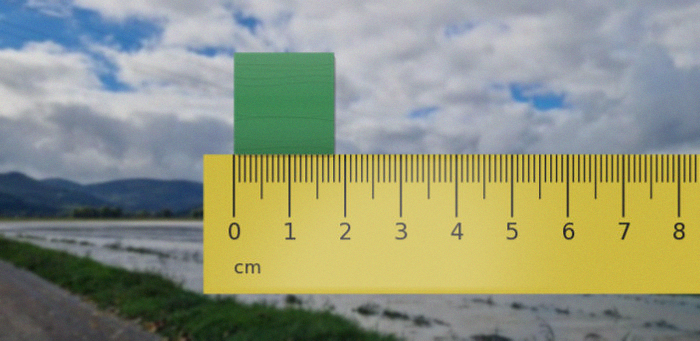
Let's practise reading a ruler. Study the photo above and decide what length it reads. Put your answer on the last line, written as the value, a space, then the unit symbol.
1.8 cm
